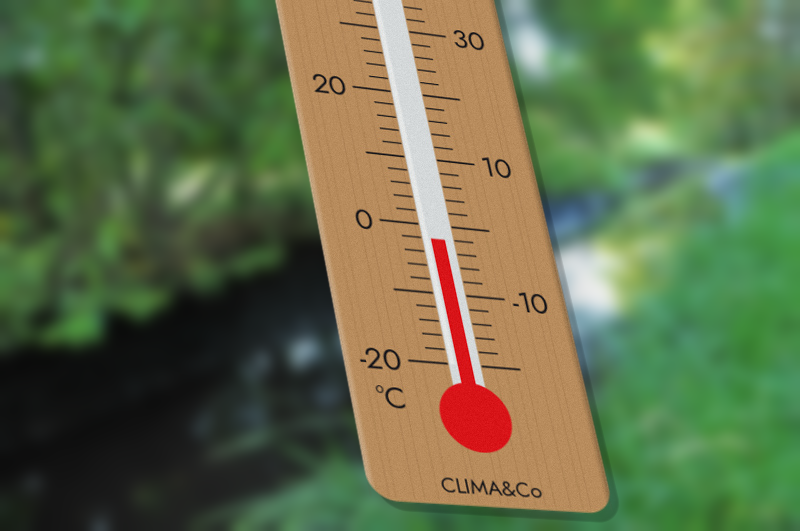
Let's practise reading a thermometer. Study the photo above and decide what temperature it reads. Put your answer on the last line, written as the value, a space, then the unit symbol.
-2 °C
